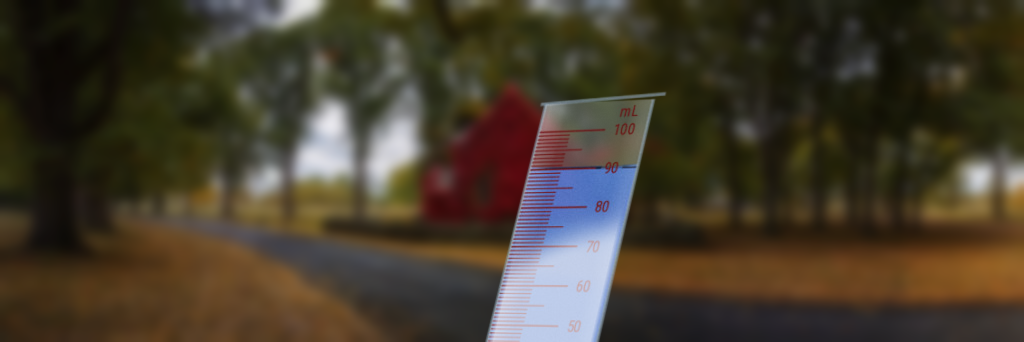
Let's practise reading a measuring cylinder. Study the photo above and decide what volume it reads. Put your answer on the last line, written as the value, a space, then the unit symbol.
90 mL
